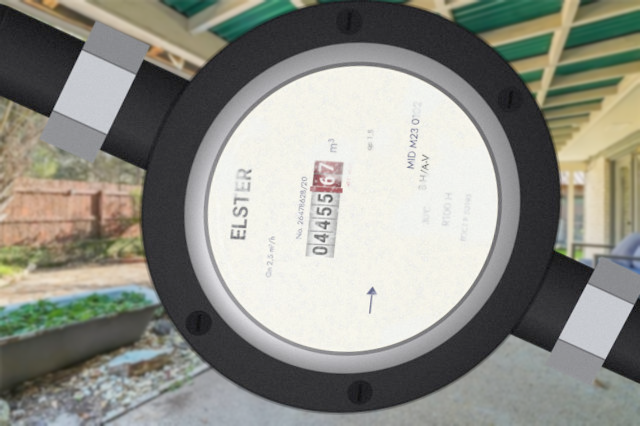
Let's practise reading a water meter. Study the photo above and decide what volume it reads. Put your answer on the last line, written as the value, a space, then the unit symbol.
4455.67 m³
